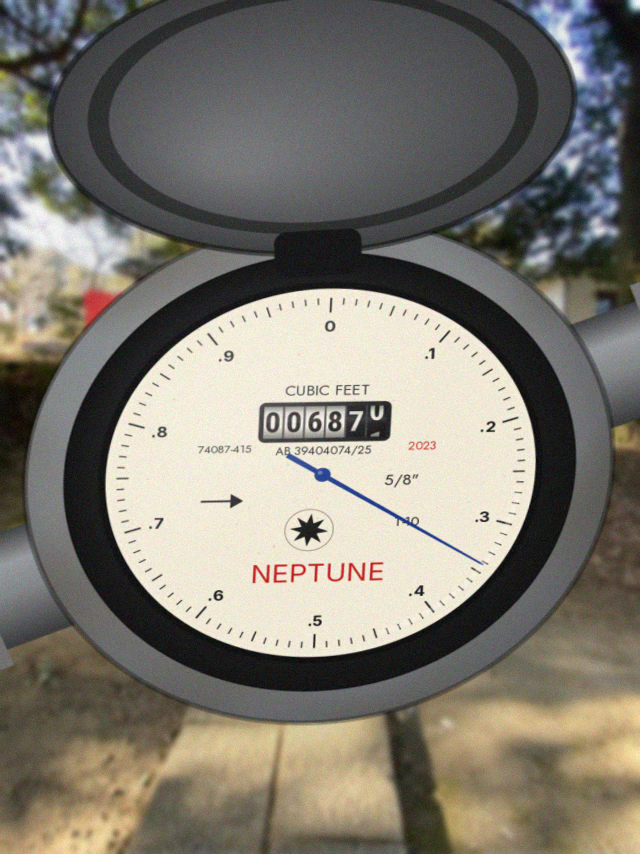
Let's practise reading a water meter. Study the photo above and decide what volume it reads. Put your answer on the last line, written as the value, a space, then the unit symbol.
6870.34 ft³
